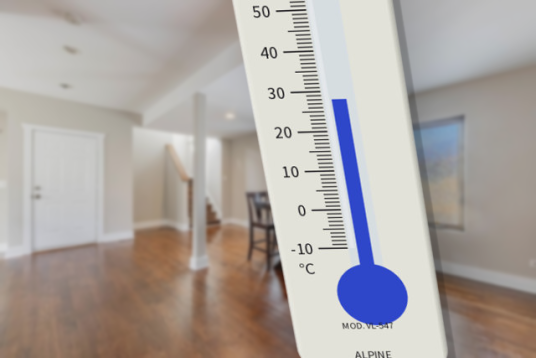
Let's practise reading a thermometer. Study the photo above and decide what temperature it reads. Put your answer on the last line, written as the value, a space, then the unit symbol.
28 °C
